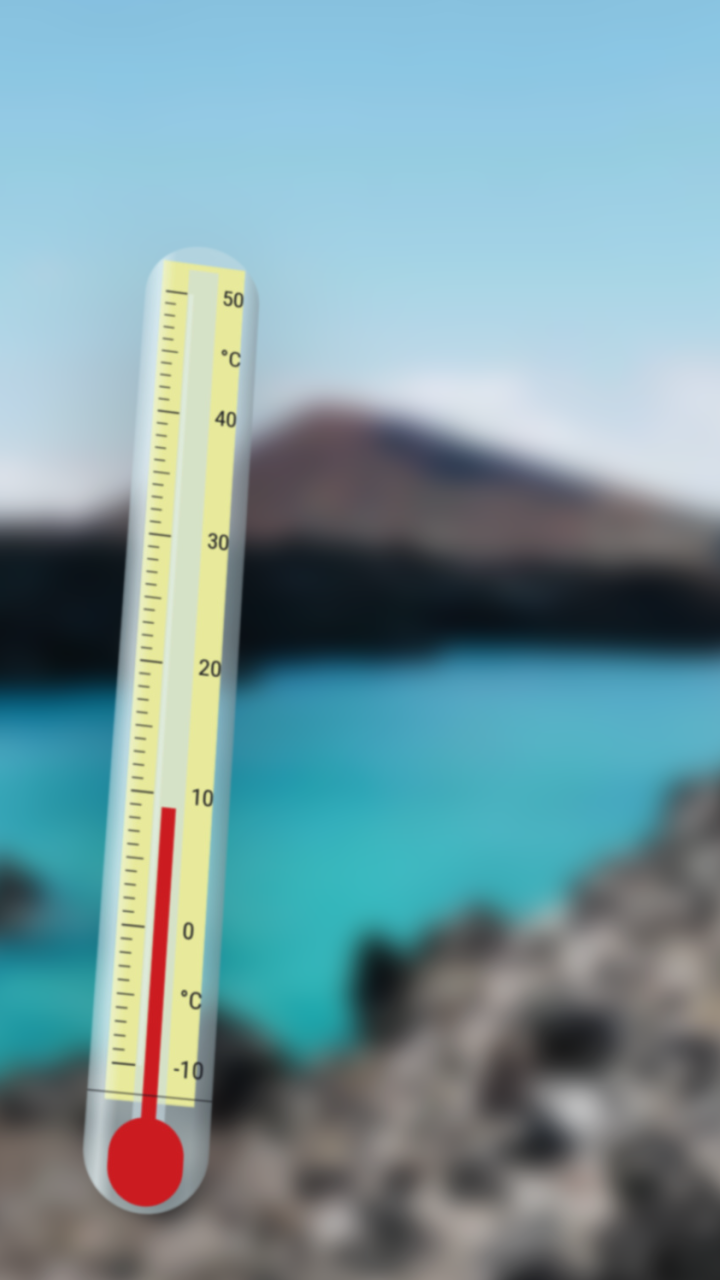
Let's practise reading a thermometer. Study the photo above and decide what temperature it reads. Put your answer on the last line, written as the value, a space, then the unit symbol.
9 °C
